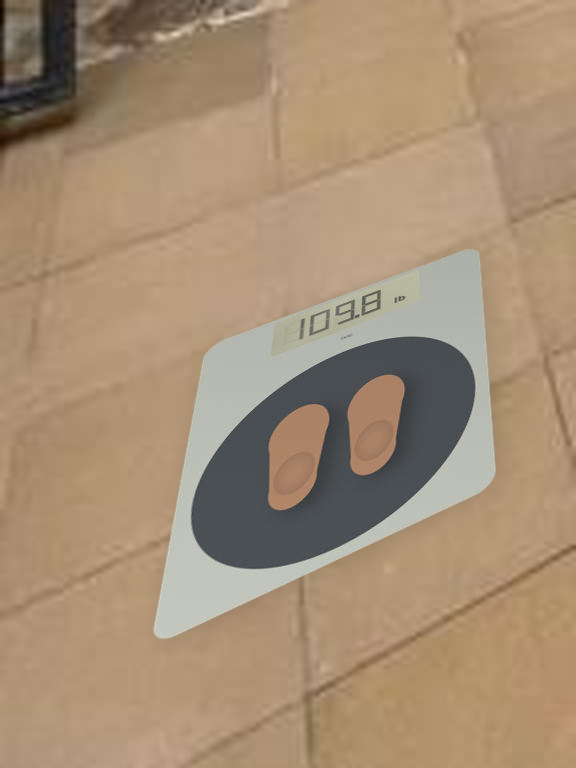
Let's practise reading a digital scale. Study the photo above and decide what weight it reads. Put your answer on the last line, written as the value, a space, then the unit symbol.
109.8 lb
